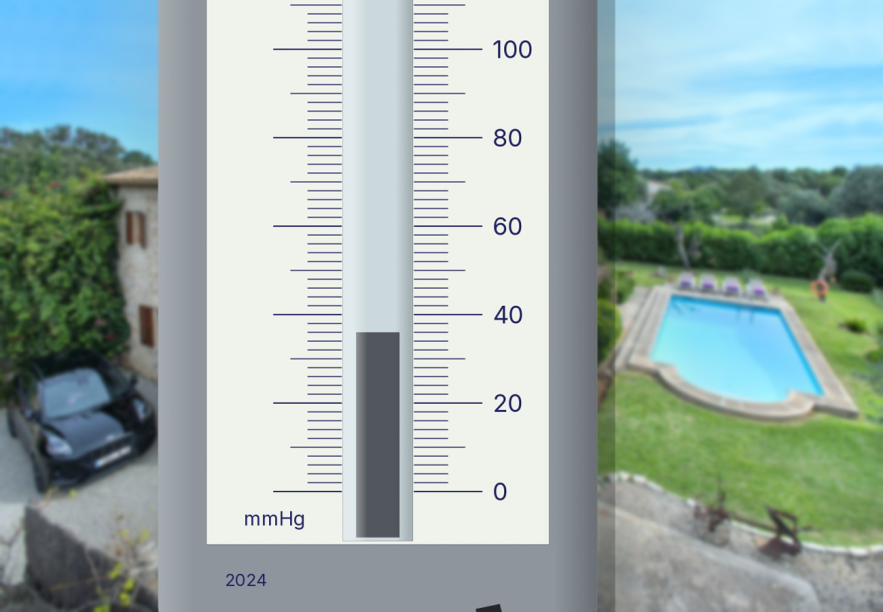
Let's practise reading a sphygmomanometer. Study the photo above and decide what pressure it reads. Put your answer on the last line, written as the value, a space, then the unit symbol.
36 mmHg
